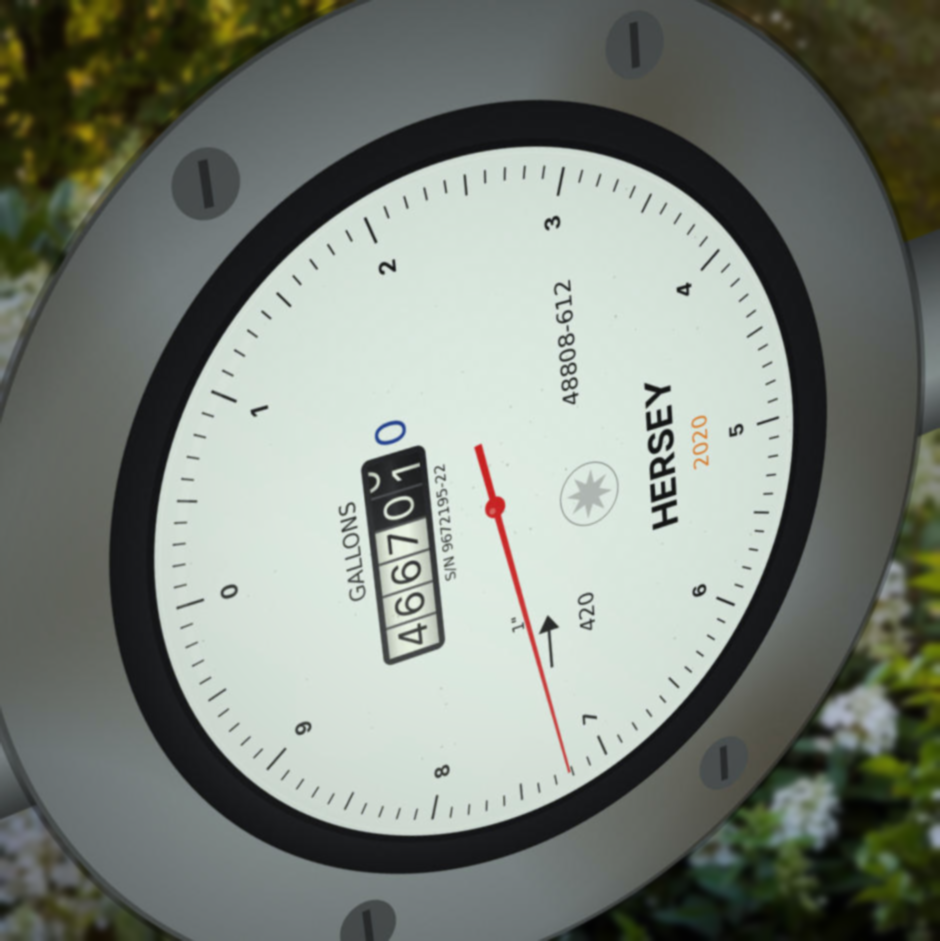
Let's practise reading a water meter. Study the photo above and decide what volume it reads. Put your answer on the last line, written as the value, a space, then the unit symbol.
4667007.2 gal
